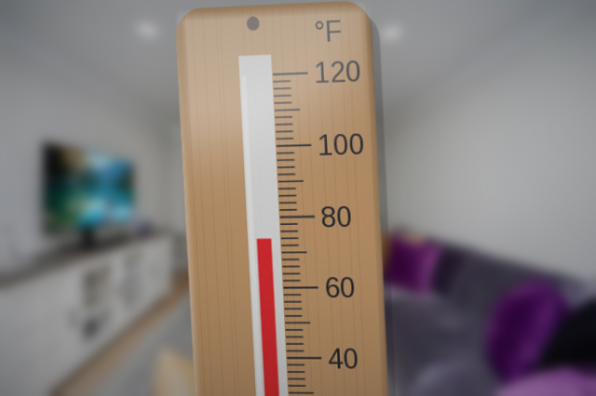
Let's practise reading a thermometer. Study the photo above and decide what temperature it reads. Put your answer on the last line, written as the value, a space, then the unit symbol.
74 °F
